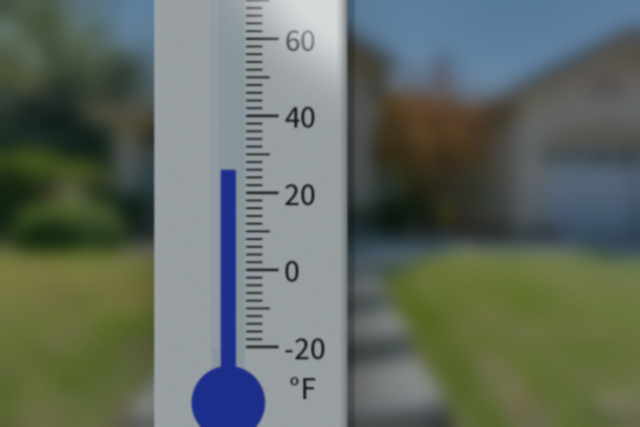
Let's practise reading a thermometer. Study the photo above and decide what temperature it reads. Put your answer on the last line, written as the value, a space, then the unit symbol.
26 °F
